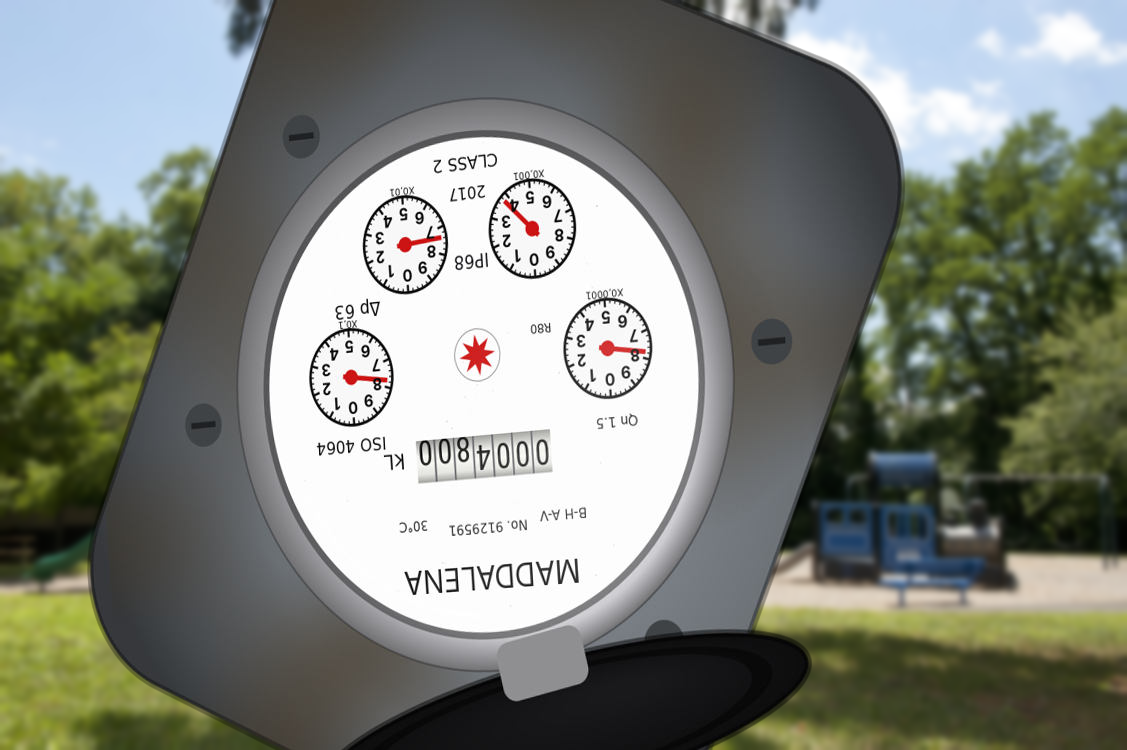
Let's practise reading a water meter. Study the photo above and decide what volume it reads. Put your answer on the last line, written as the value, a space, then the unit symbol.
4799.7737 kL
